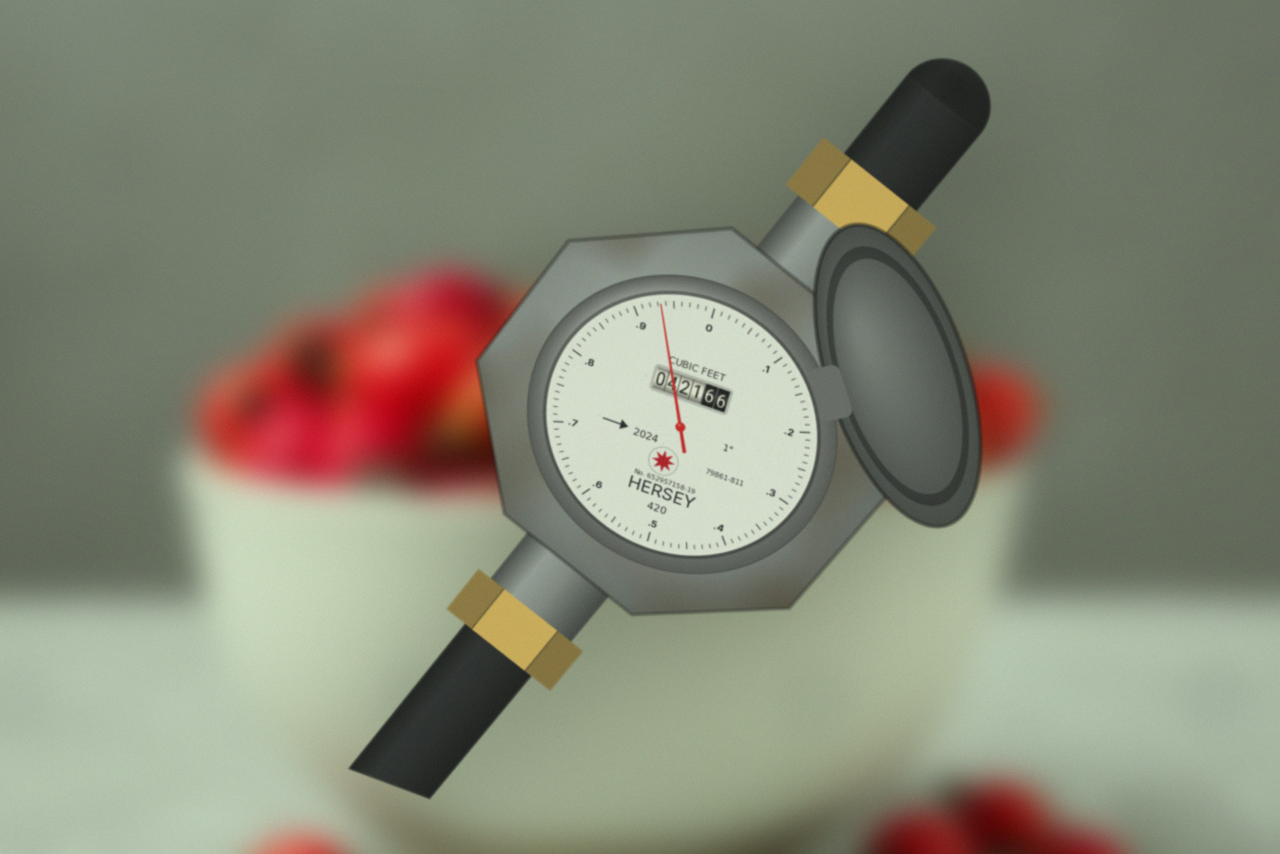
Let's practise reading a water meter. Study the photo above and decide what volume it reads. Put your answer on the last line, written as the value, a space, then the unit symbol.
42165.93 ft³
